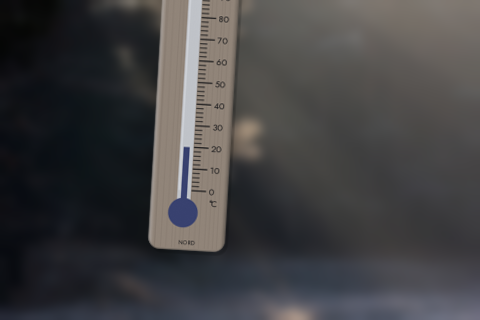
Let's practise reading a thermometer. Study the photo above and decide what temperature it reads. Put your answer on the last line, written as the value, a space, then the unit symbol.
20 °C
